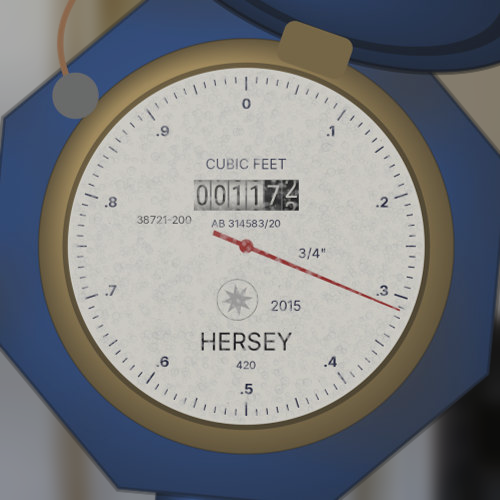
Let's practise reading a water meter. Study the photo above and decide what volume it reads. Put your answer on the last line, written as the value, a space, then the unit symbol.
1172.31 ft³
